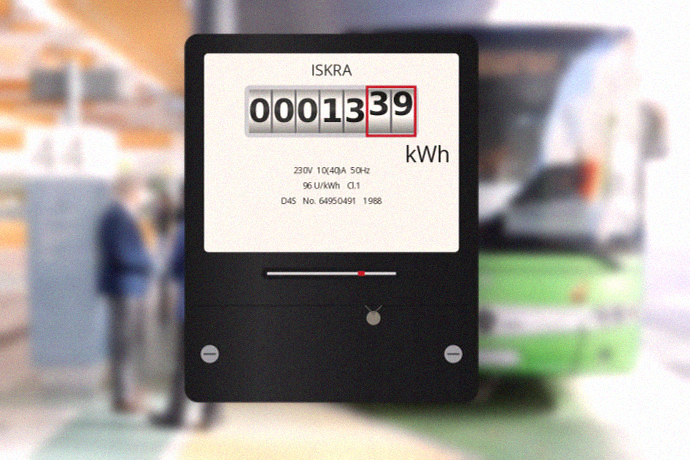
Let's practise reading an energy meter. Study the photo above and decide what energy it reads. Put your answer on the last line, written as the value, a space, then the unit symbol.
13.39 kWh
